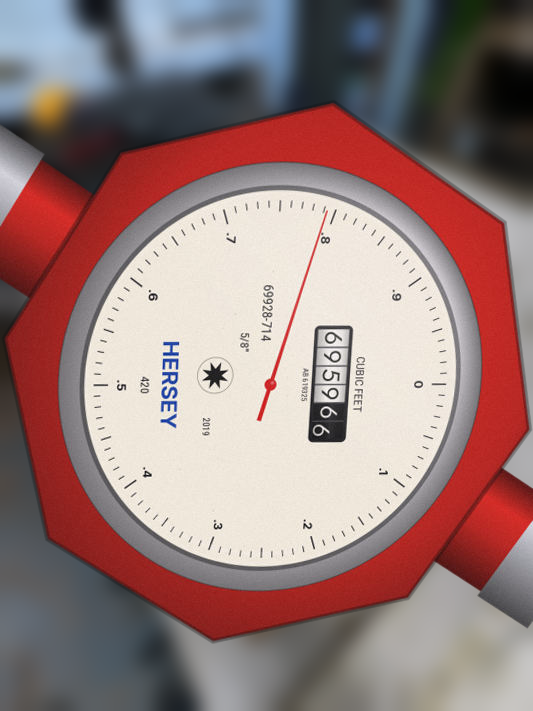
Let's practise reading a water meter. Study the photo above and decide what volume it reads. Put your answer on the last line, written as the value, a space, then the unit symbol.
695965.79 ft³
